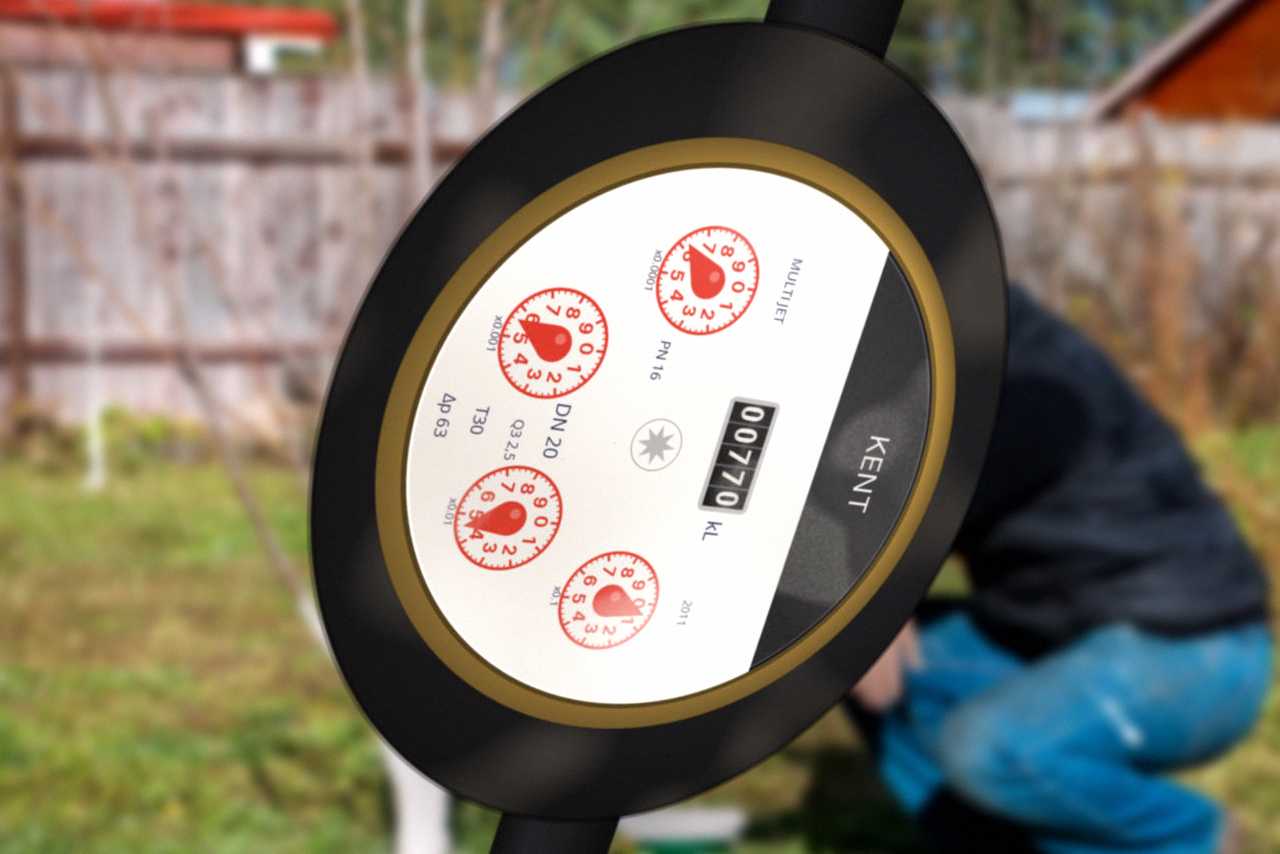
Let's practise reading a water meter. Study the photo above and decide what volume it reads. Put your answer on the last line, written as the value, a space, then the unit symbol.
770.0456 kL
